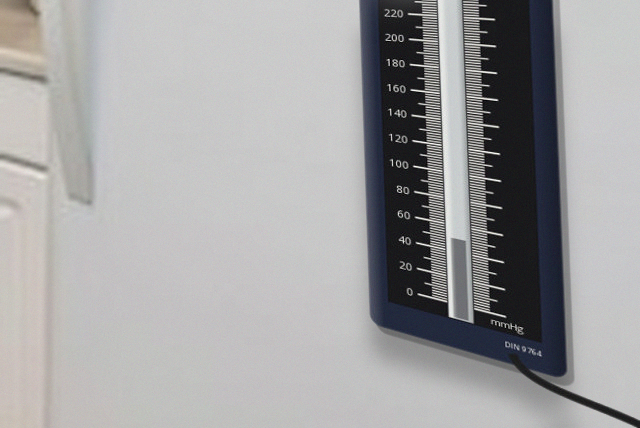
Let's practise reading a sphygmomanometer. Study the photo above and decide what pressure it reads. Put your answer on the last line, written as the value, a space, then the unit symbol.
50 mmHg
